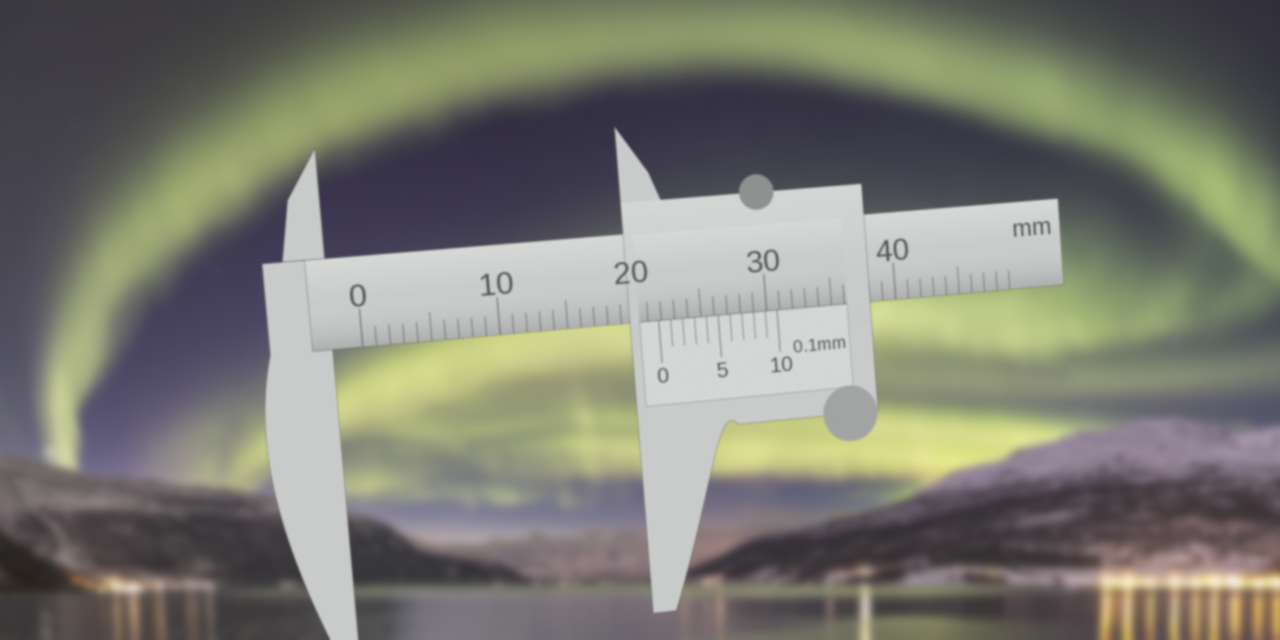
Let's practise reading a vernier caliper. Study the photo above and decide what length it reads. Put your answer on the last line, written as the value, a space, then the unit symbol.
21.8 mm
